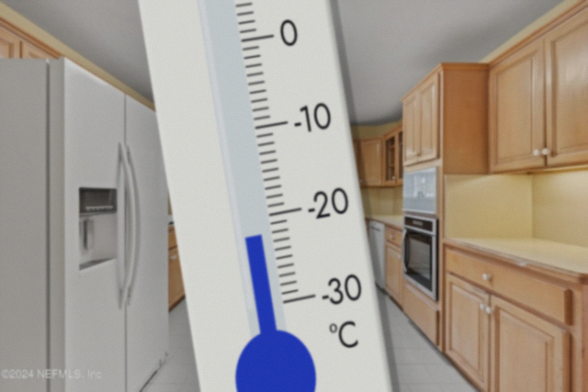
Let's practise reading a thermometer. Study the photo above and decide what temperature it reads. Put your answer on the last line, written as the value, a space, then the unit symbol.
-22 °C
